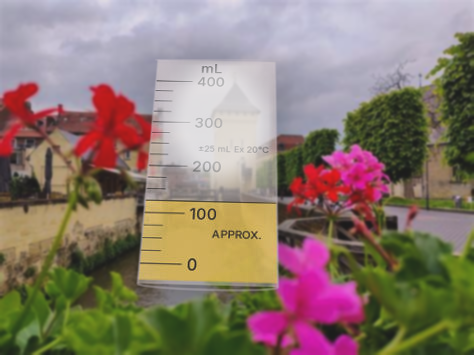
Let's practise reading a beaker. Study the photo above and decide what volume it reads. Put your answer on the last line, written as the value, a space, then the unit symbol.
125 mL
